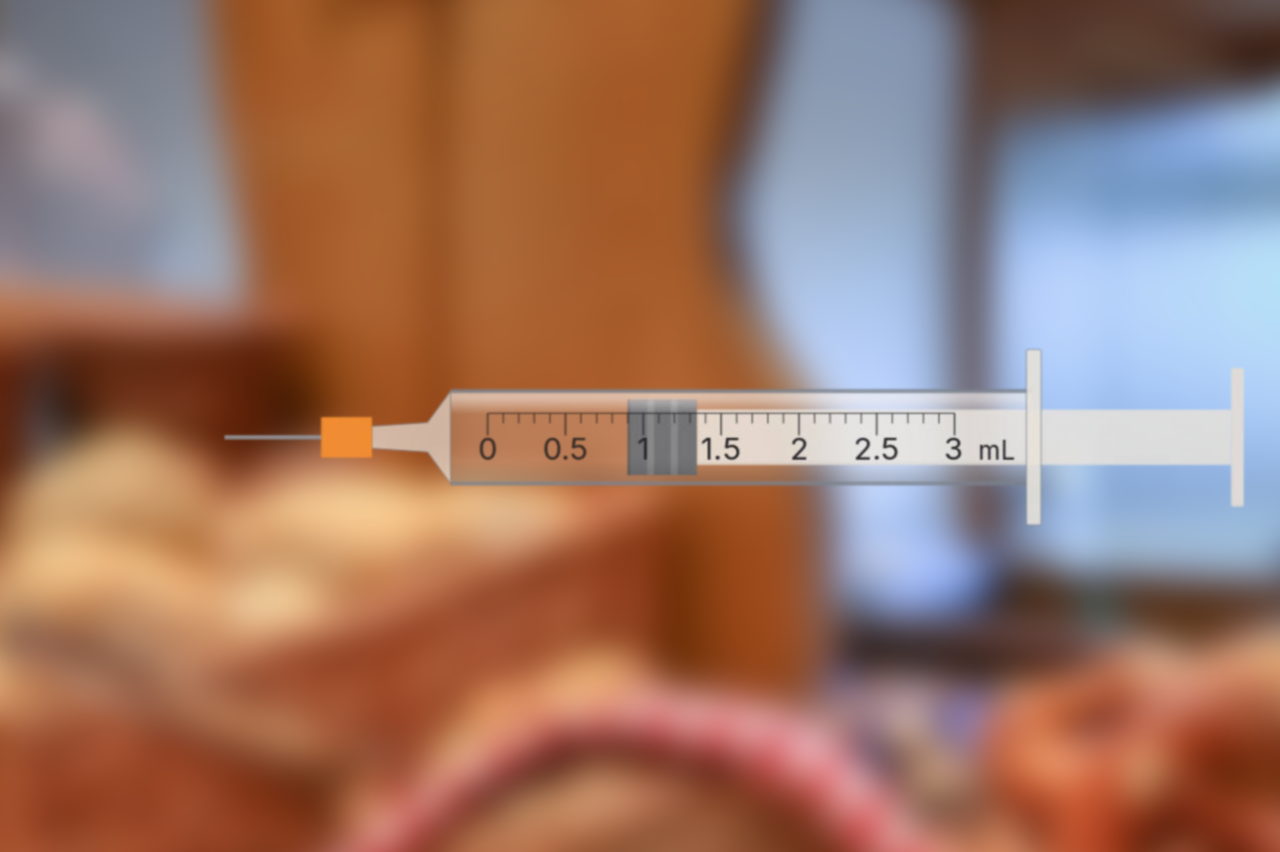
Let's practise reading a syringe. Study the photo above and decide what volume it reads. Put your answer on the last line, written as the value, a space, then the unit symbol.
0.9 mL
